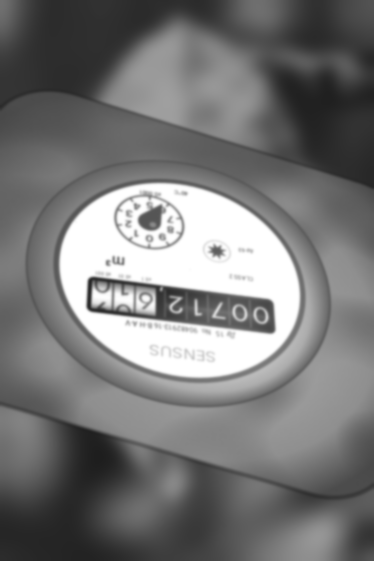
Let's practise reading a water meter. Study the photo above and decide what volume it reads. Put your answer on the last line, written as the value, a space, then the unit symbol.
712.6095 m³
